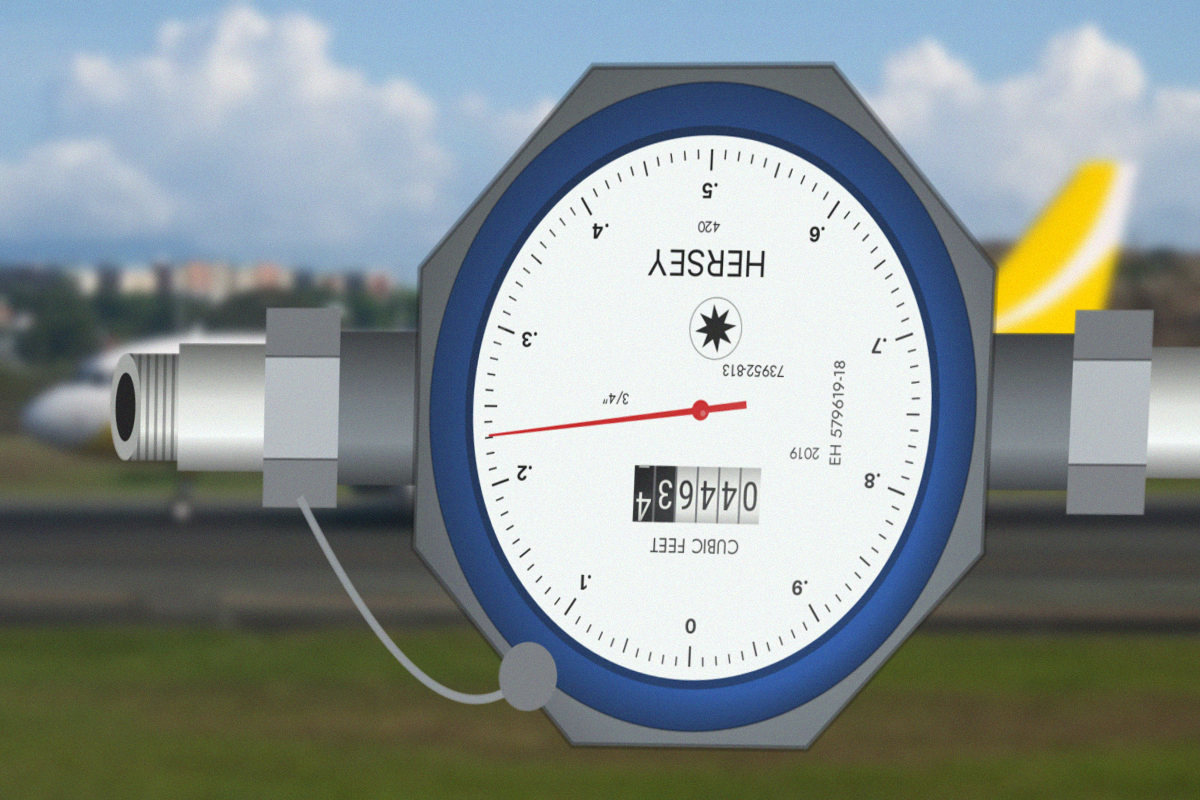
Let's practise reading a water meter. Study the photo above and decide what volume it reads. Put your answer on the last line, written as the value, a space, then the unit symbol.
44634.23 ft³
